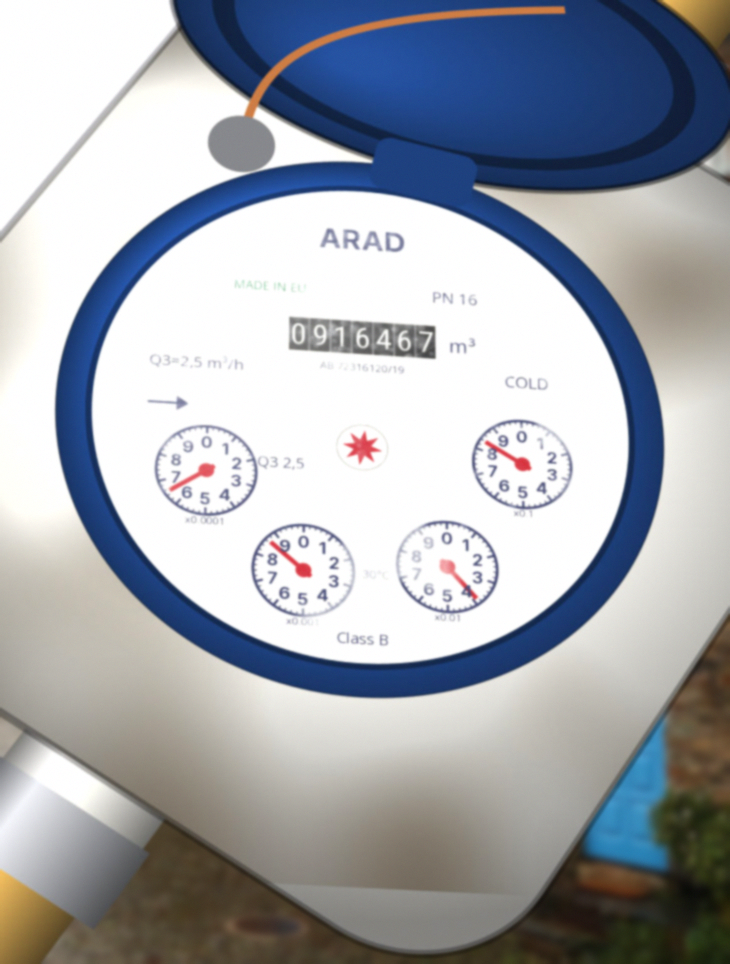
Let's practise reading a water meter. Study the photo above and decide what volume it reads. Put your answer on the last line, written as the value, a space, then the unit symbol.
916467.8386 m³
